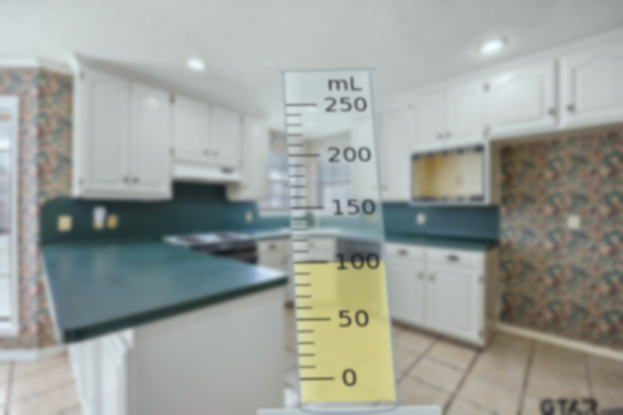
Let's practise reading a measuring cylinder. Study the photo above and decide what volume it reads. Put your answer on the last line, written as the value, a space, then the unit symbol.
100 mL
